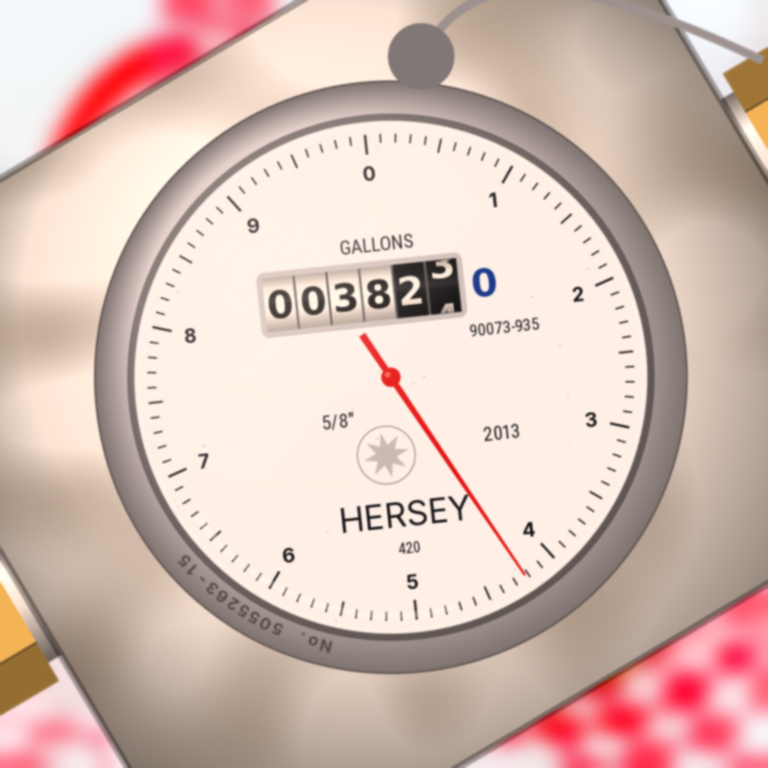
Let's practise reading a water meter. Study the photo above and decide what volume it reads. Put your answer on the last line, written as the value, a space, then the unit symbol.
38234.2 gal
